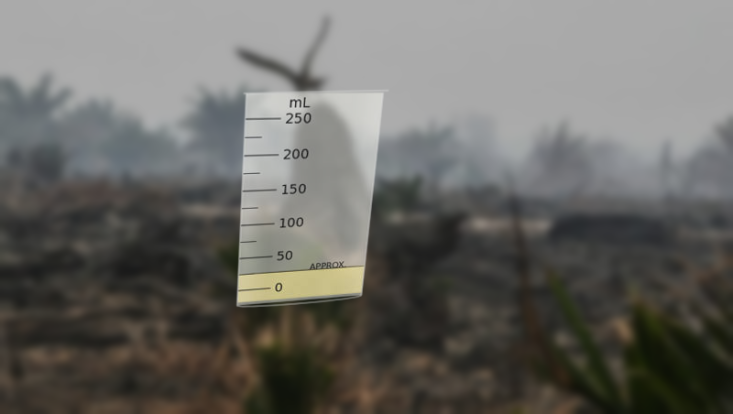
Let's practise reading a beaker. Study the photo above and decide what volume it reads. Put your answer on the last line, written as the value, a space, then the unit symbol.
25 mL
